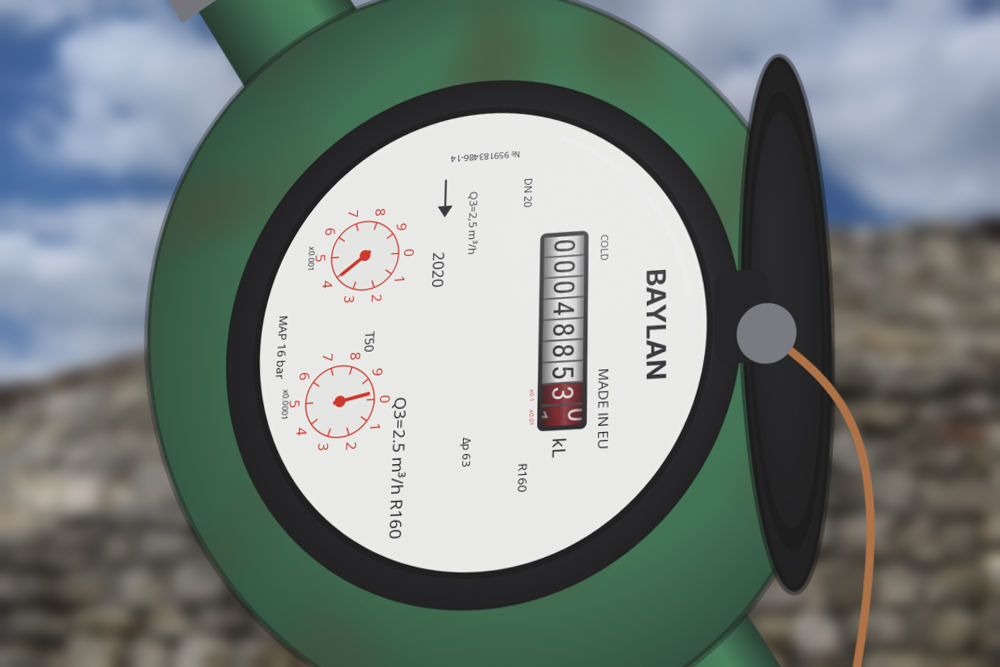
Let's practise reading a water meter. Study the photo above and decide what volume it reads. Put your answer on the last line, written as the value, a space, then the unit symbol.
4885.3039 kL
